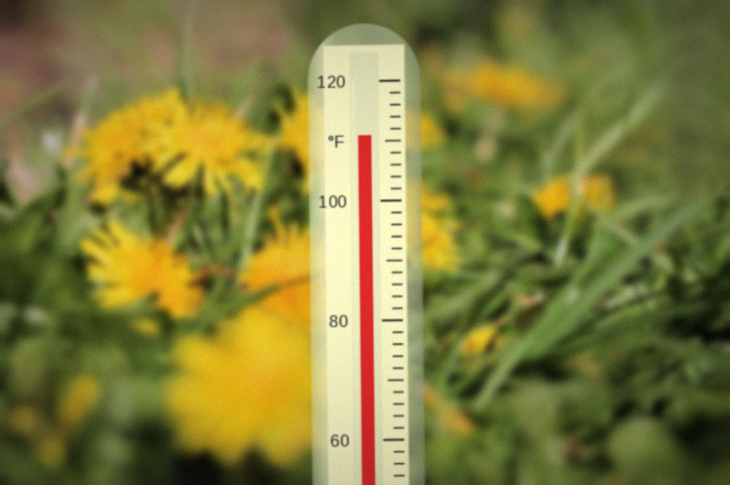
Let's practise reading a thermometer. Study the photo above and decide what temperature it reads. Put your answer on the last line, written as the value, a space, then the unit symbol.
111 °F
